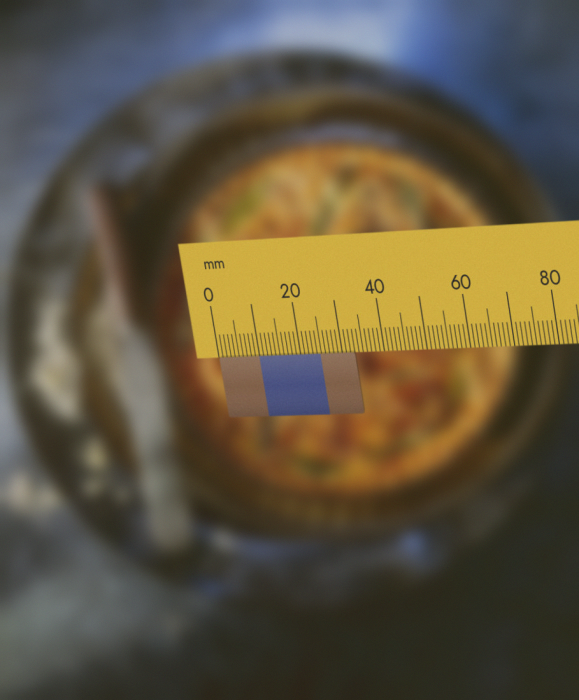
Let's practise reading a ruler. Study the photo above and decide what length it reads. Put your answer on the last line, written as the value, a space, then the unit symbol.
33 mm
